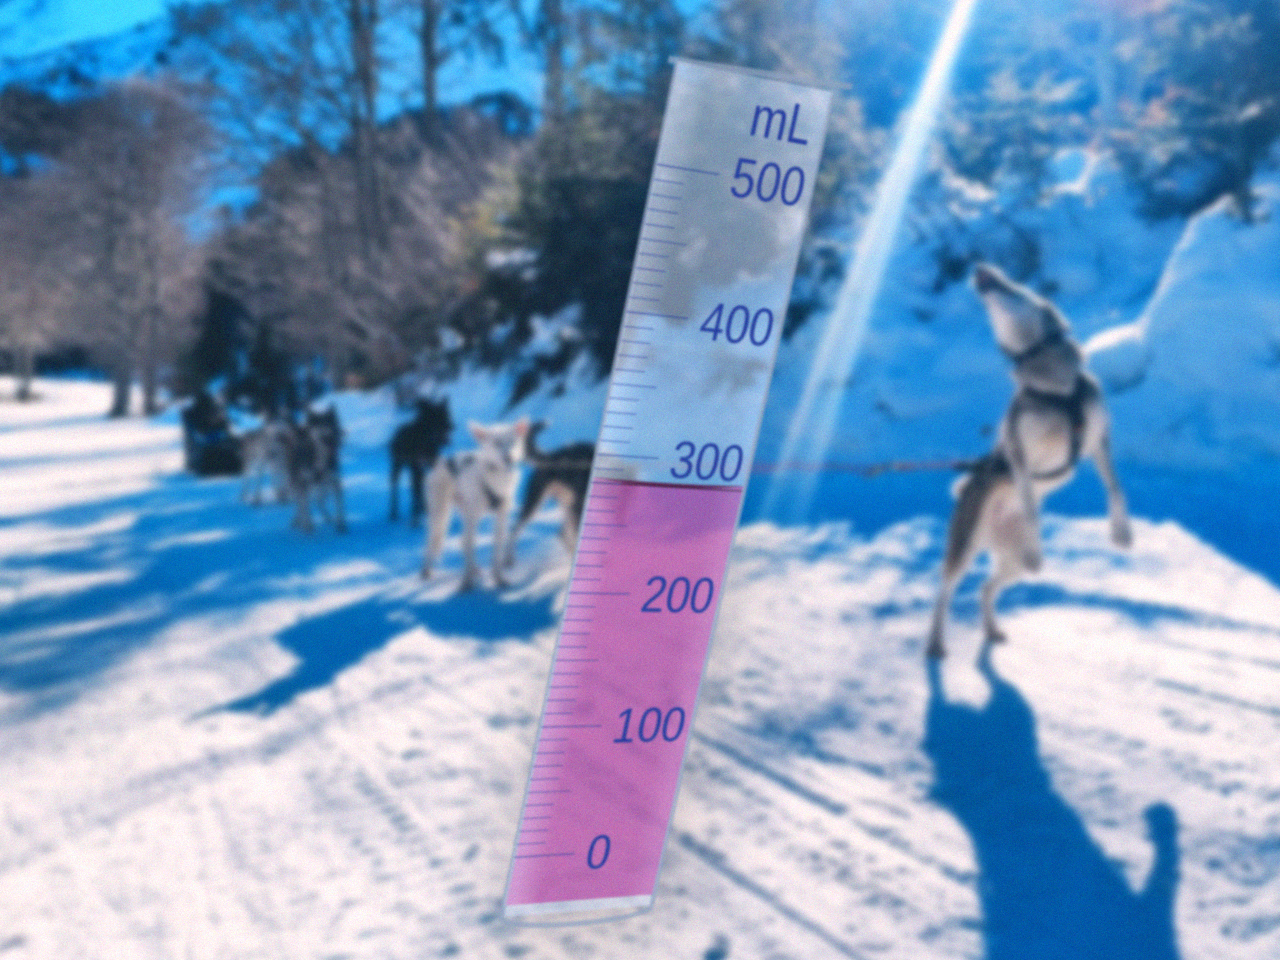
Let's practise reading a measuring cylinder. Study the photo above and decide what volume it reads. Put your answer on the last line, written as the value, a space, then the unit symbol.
280 mL
